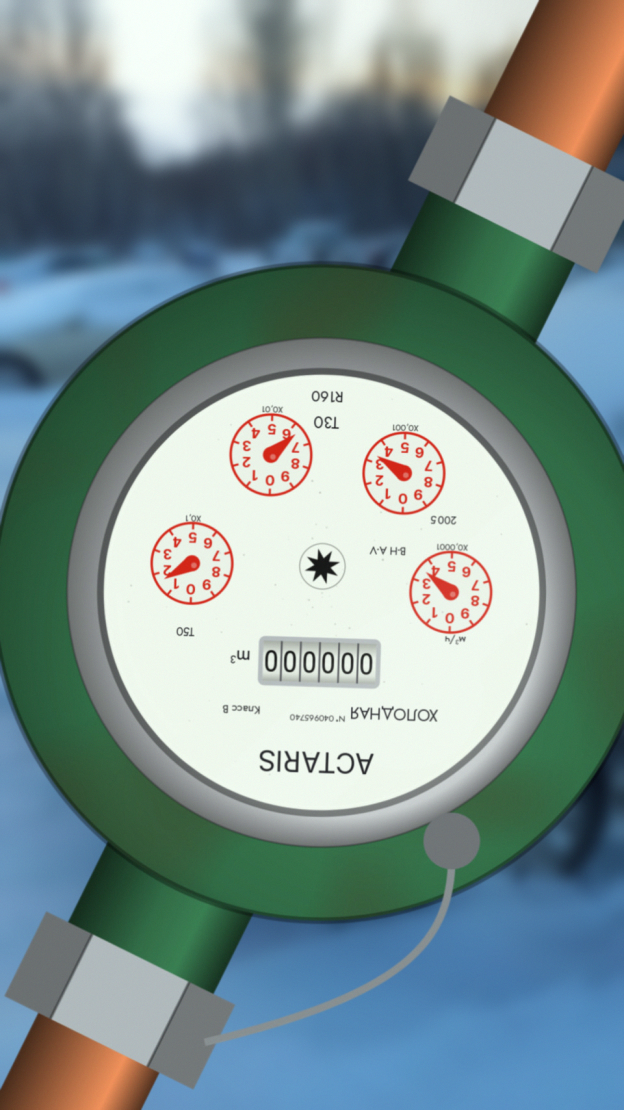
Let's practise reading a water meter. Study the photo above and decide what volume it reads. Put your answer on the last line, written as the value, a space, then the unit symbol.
0.1633 m³
